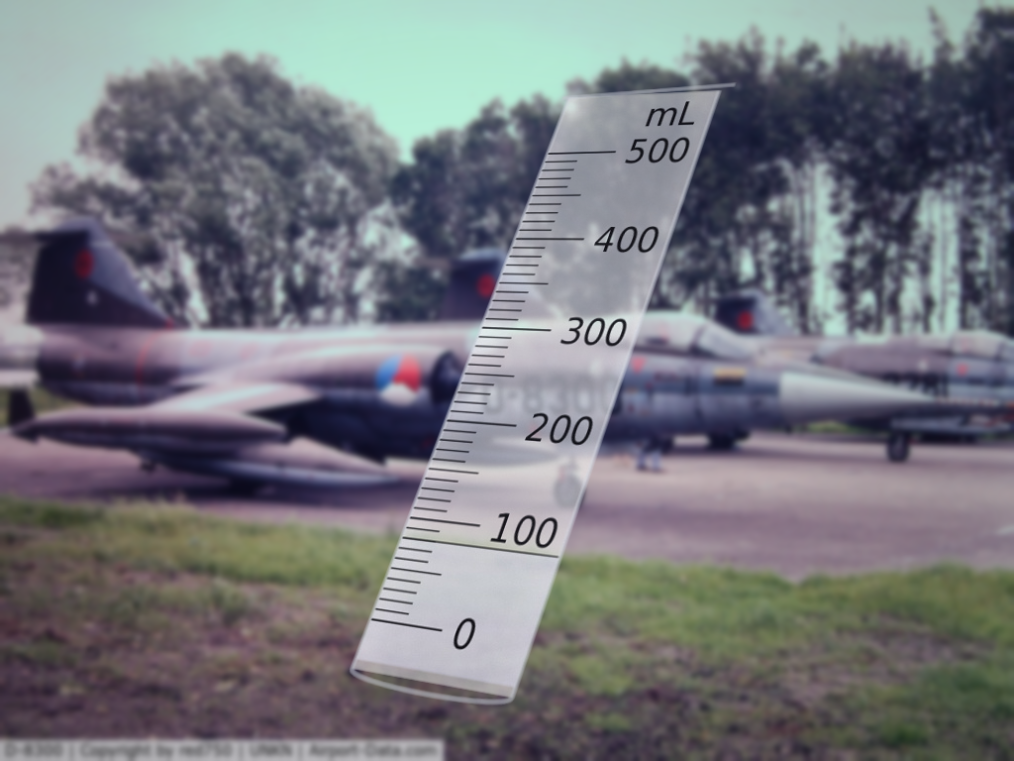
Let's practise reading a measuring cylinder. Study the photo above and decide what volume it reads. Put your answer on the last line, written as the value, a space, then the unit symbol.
80 mL
